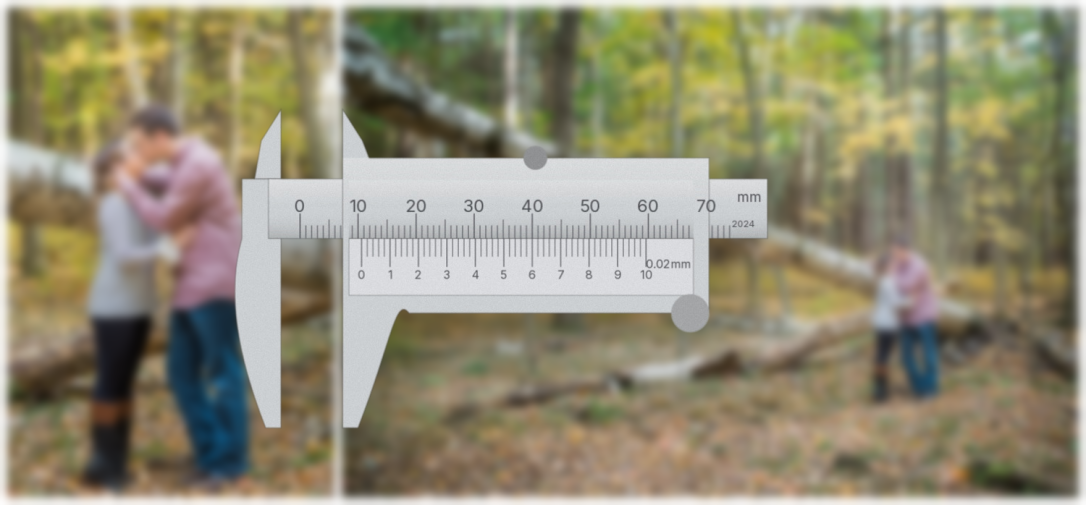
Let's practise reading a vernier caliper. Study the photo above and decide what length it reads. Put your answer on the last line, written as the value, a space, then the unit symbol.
10.6 mm
